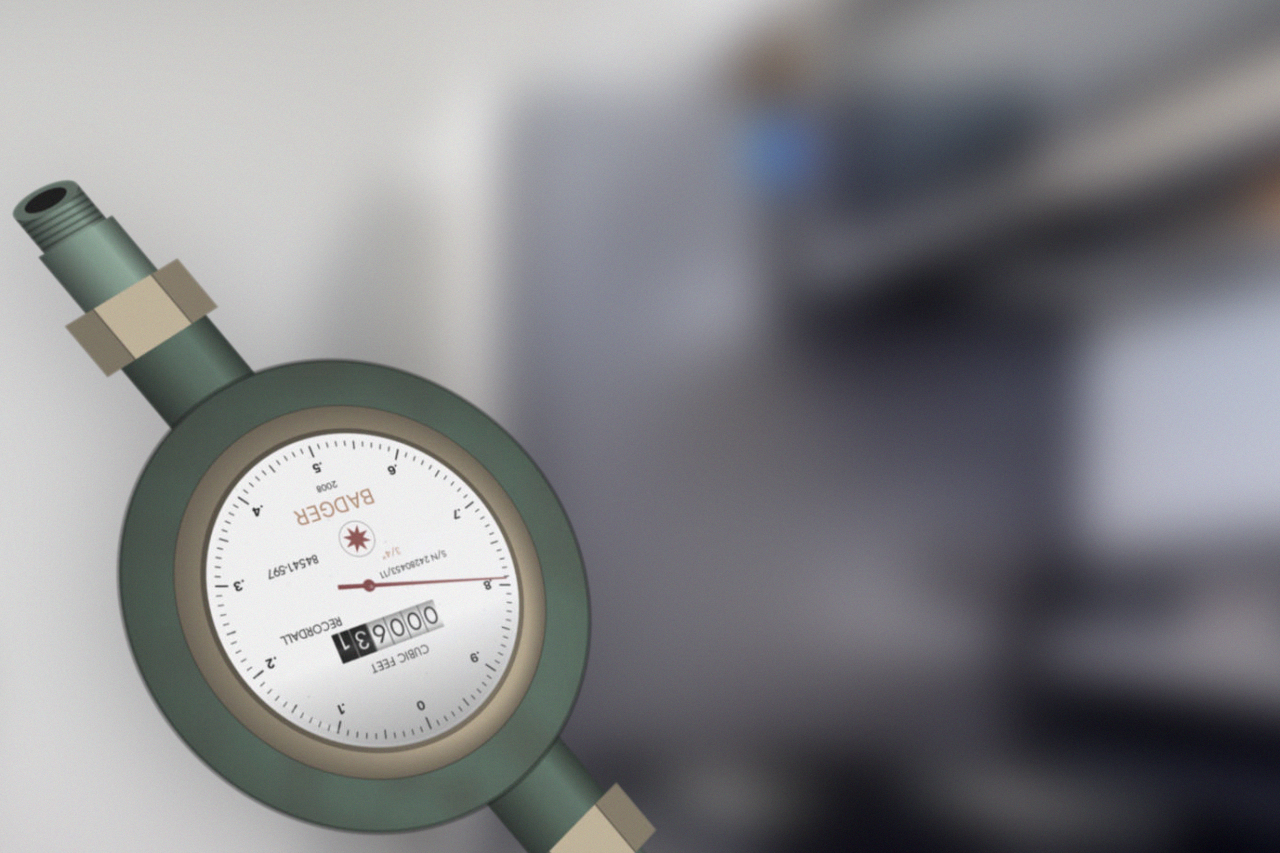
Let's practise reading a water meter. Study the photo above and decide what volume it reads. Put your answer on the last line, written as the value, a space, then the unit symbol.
630.79 ft³
